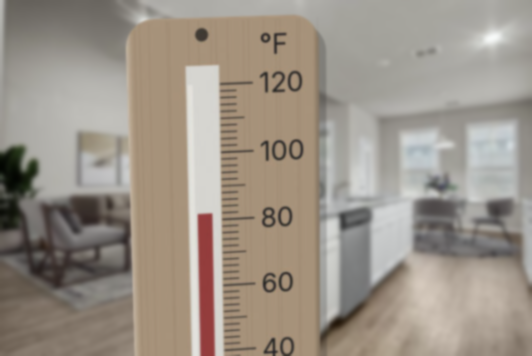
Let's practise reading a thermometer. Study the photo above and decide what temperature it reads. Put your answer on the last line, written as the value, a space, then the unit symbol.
82 °F
